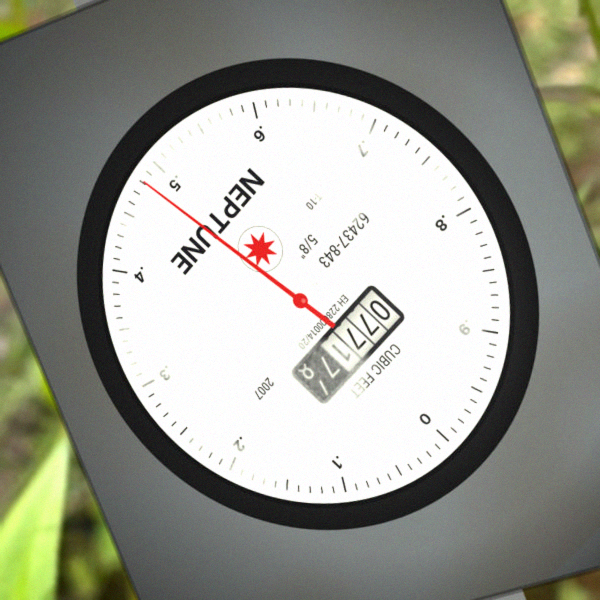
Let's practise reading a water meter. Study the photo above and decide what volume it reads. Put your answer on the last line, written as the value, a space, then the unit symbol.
77177.48 ft³
